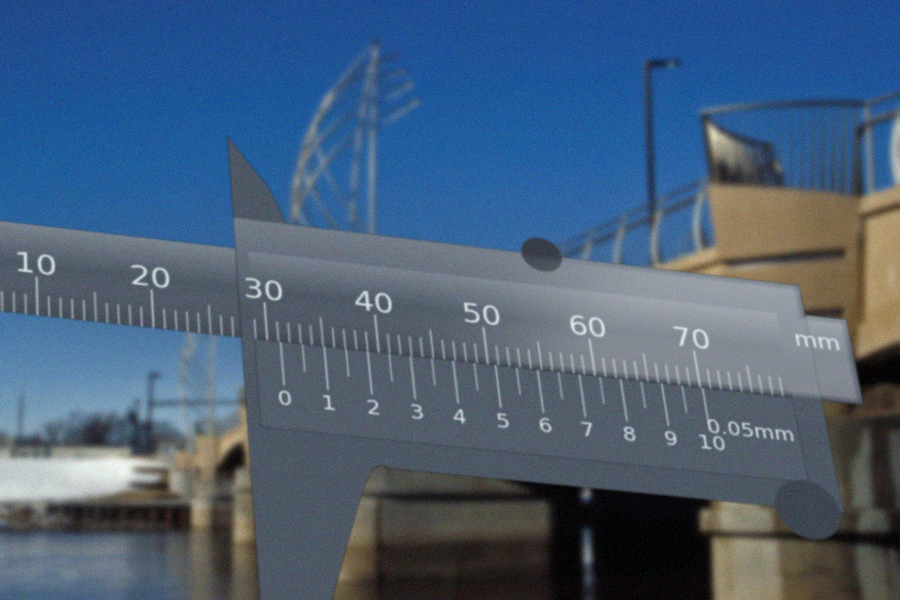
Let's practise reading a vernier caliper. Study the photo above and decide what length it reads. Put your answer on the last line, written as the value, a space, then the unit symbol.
31.2 mm
